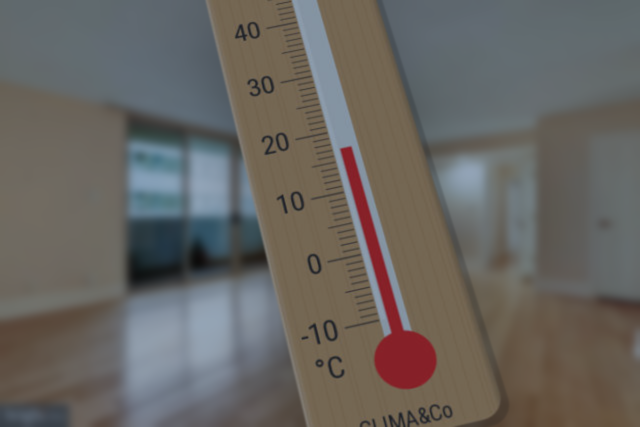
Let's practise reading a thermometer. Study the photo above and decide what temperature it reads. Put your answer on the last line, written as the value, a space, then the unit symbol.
17 °C
